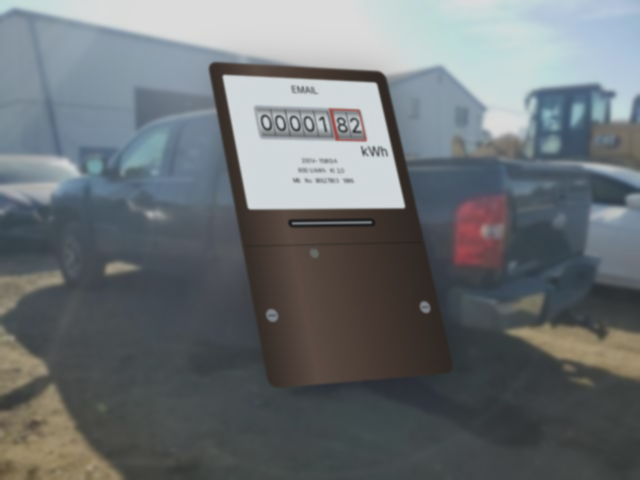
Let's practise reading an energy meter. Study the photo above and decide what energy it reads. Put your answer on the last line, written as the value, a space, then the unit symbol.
1.82 kWh
